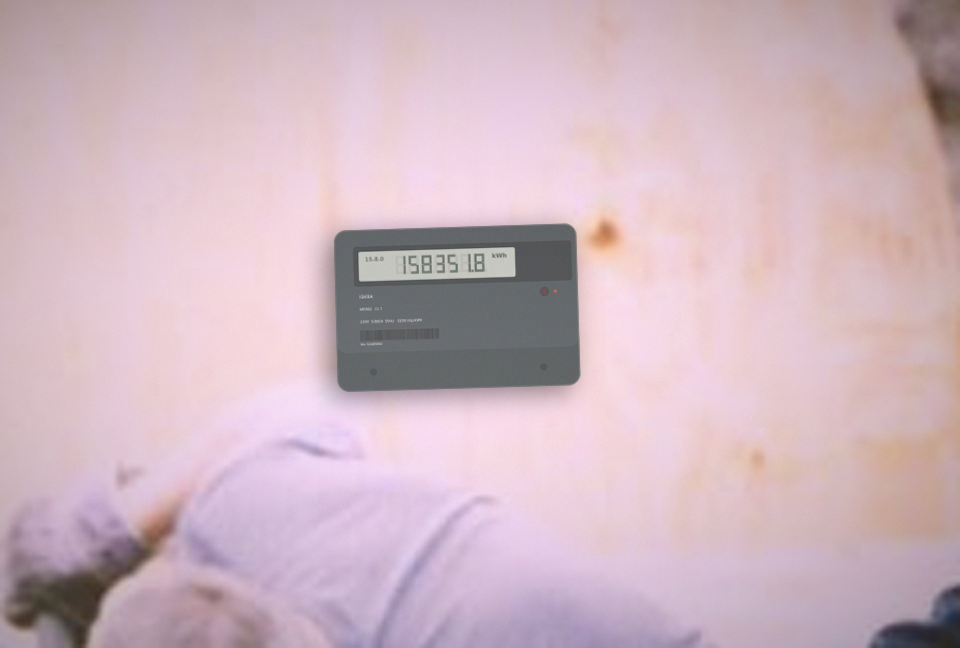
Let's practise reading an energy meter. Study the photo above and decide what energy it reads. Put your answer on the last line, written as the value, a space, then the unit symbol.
158351.8 kWh
